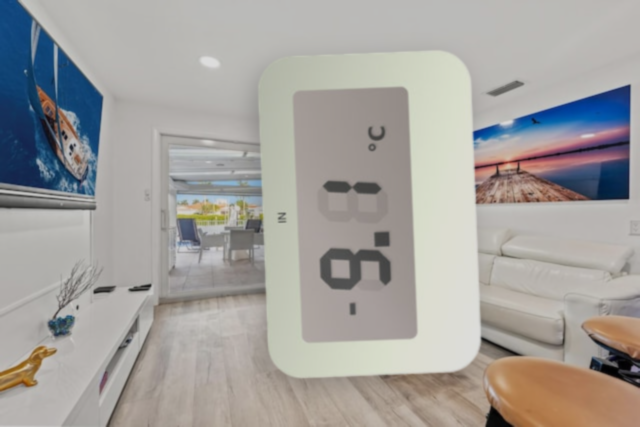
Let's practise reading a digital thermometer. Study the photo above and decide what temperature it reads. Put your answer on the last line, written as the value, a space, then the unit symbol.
-9.1 °C
